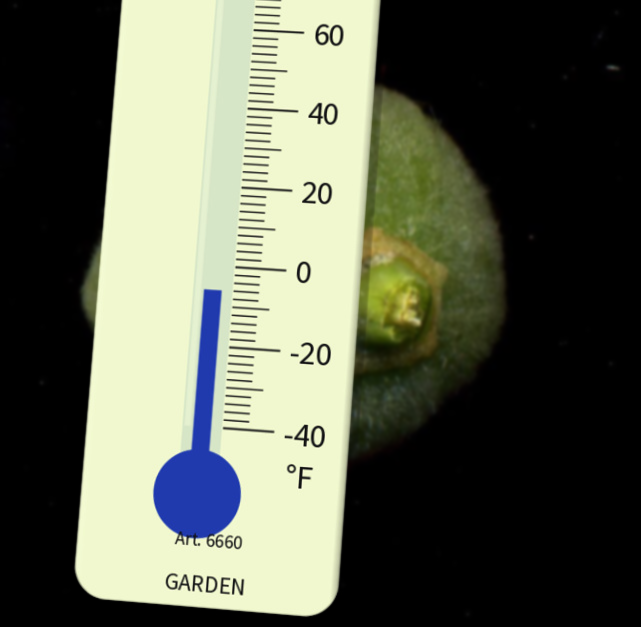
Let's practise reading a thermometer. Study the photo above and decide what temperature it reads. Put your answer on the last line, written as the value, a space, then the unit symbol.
-6 °F
